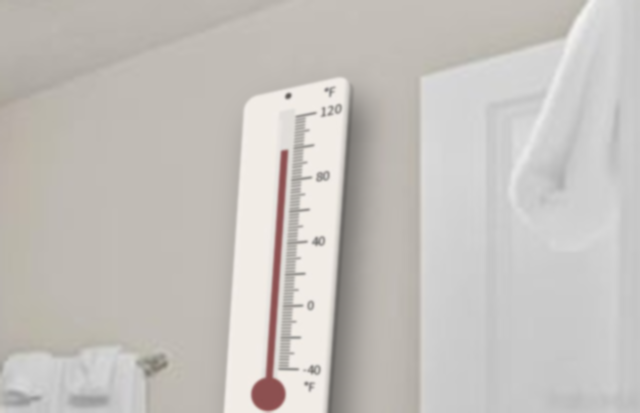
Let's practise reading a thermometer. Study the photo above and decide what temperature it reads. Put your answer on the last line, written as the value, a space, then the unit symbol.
100 °F
